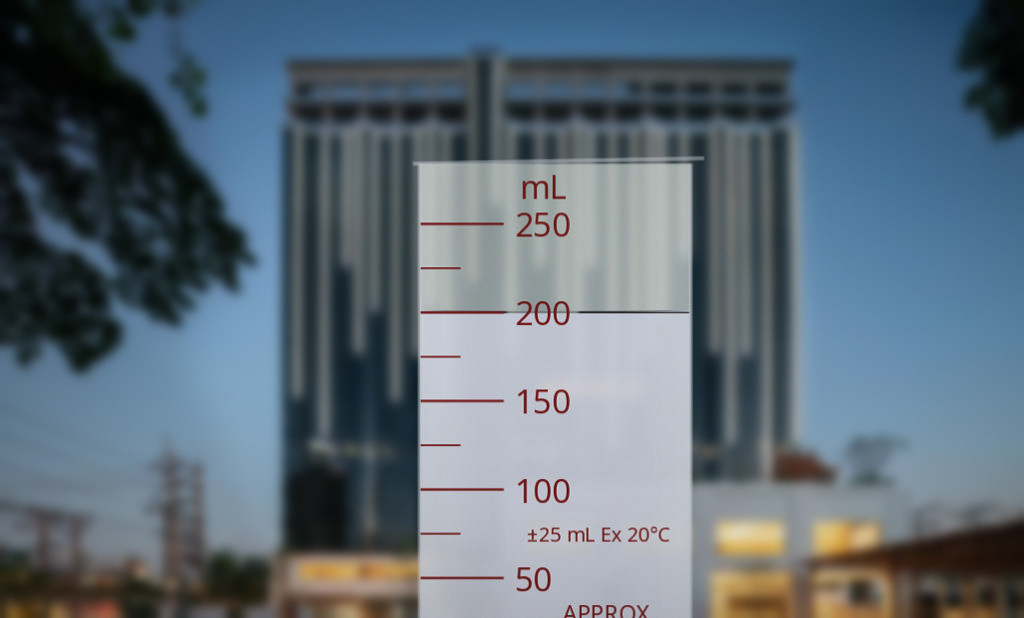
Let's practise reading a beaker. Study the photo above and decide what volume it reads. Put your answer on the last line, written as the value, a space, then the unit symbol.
200 mL
